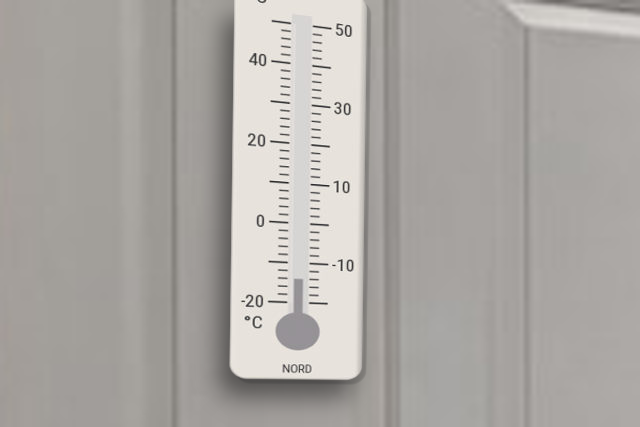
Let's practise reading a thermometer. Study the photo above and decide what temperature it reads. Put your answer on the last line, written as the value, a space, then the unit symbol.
-14 °C
